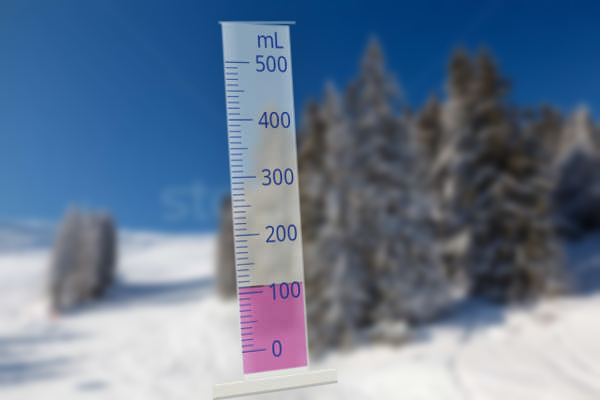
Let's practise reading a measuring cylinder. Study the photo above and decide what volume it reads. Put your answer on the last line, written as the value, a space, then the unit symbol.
110 mL
